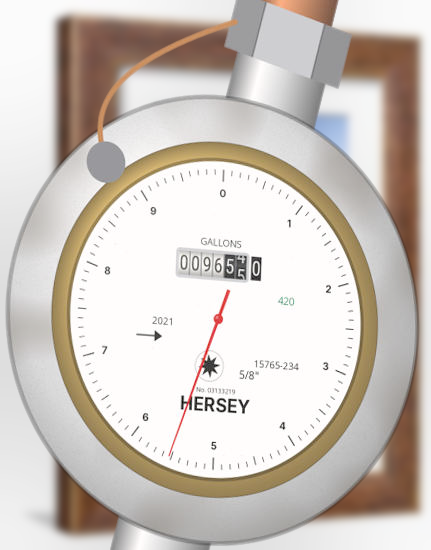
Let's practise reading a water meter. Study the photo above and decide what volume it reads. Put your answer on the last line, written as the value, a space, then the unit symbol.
96545.5 gal
